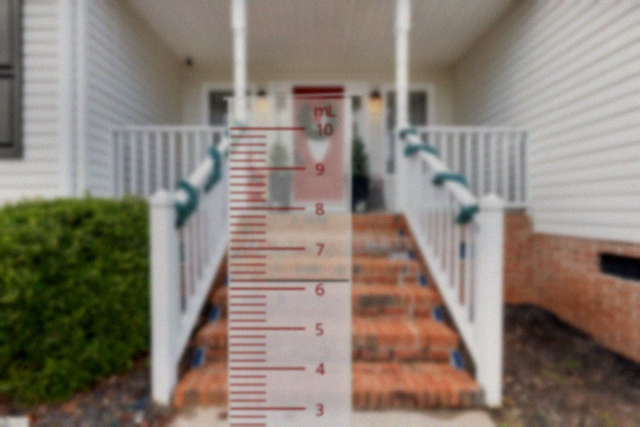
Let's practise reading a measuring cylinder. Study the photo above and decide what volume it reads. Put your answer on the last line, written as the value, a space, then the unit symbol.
6.2 mL
